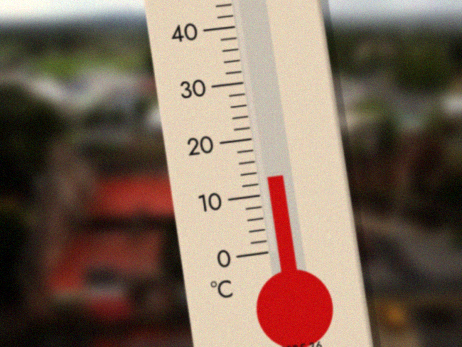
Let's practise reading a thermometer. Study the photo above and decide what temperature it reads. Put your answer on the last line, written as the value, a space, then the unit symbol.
13 °C
